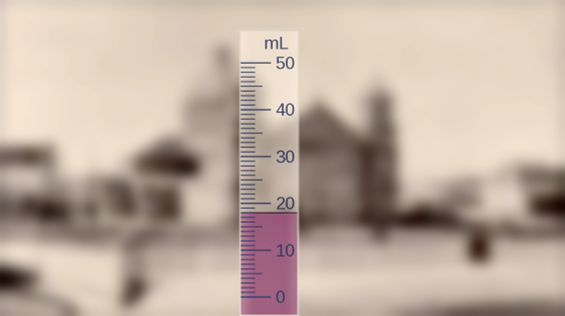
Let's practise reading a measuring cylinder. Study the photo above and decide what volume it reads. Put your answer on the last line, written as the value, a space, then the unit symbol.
18 mL
